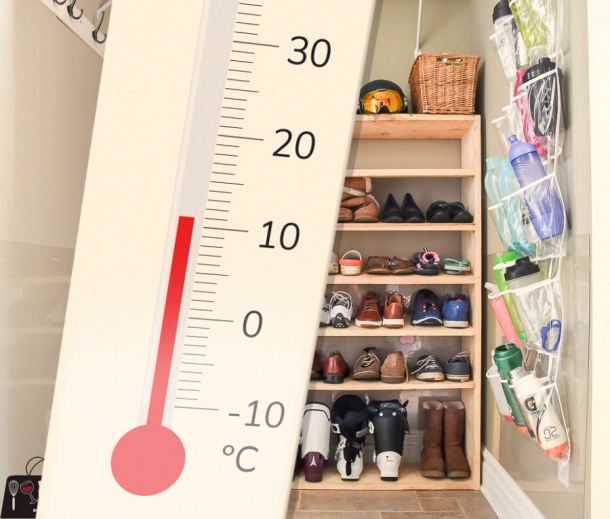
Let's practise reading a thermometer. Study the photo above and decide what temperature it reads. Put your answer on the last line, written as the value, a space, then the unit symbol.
11 °C
